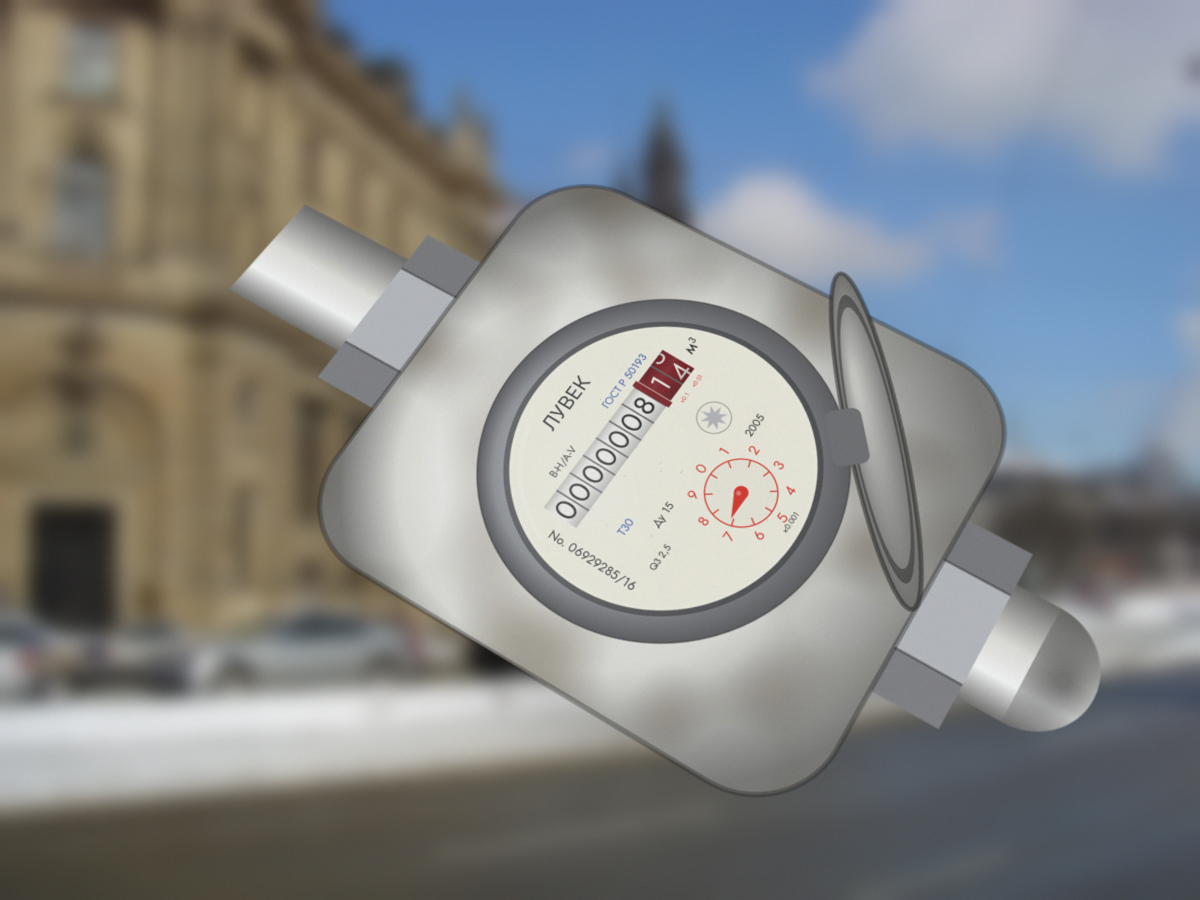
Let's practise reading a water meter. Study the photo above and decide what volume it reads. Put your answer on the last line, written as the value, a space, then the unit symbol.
8.137 m³
